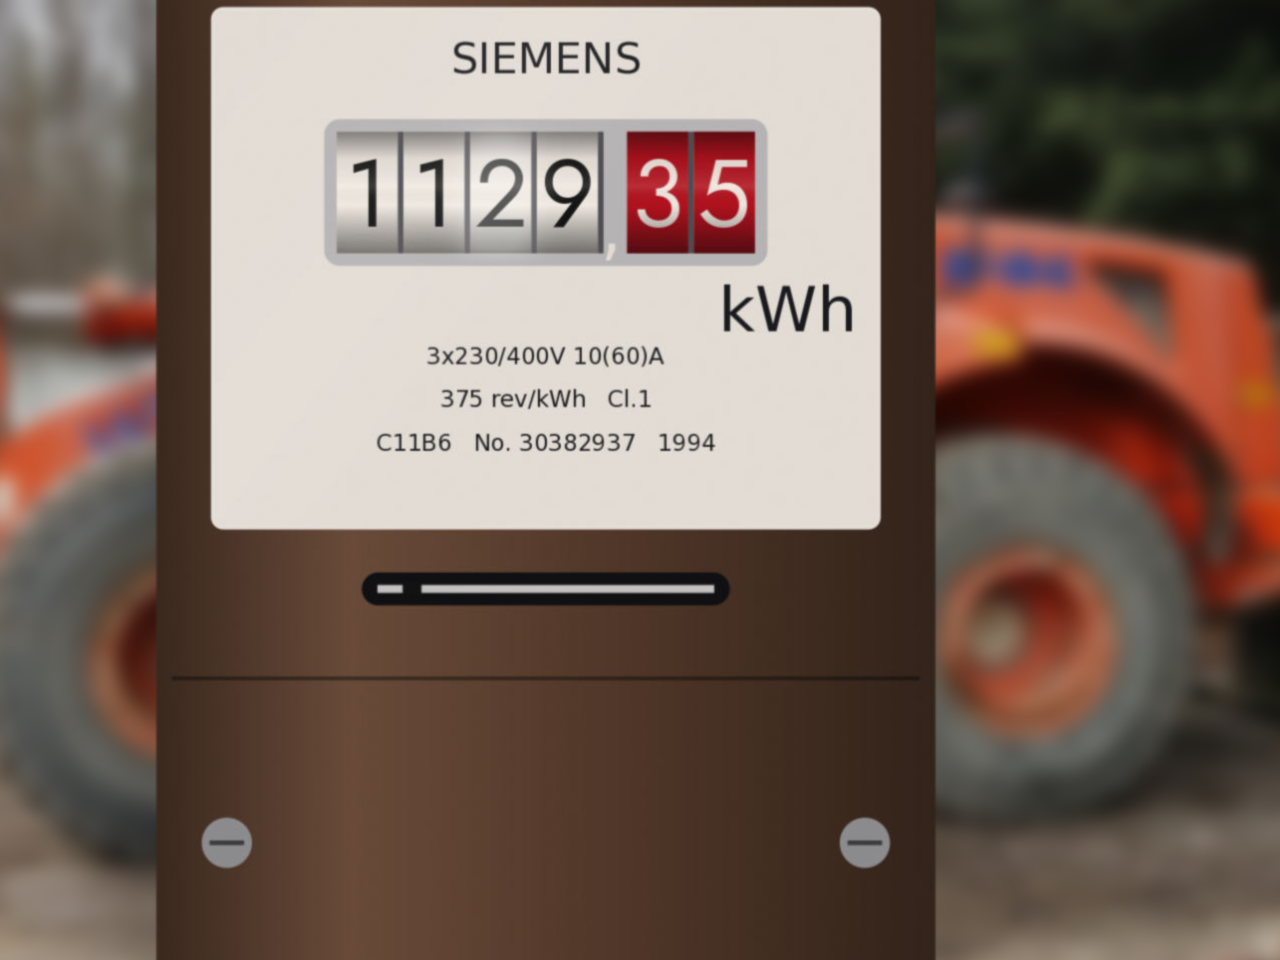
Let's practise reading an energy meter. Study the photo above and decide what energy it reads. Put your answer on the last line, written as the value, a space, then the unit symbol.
1129.35 kWh
